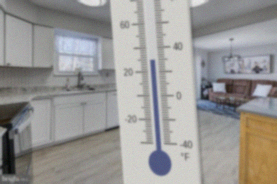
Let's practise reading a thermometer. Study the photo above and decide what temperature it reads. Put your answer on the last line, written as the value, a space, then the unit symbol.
30 °F
